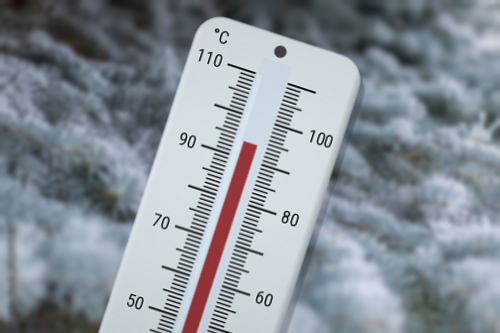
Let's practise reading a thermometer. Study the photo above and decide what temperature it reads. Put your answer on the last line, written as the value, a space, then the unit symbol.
94 °C
